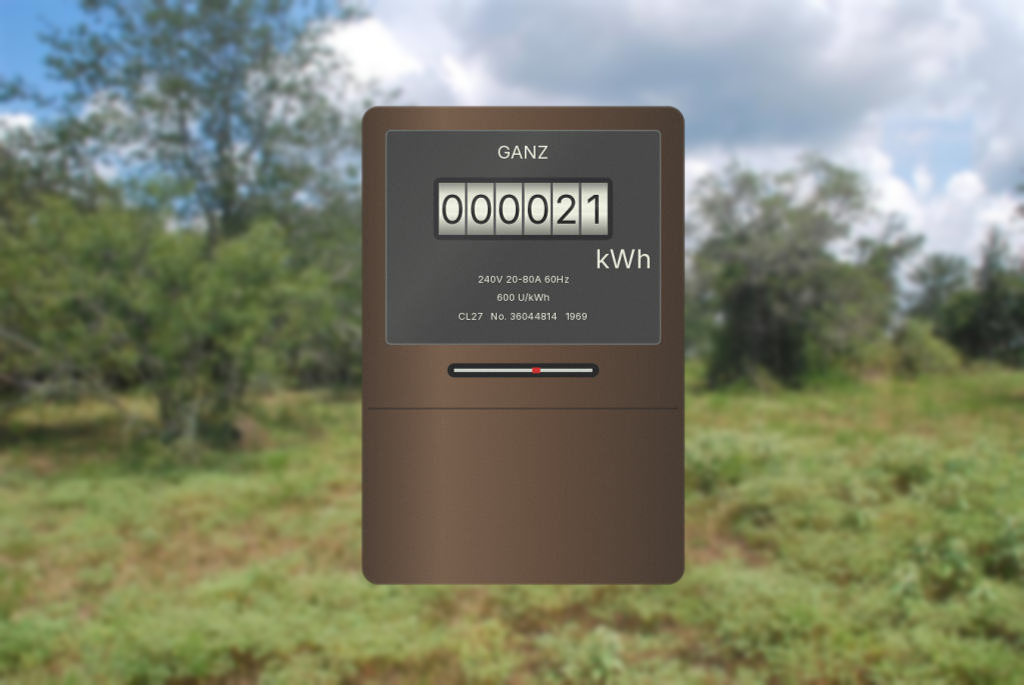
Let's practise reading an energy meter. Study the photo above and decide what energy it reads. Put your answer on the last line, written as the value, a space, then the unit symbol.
21 kWh
